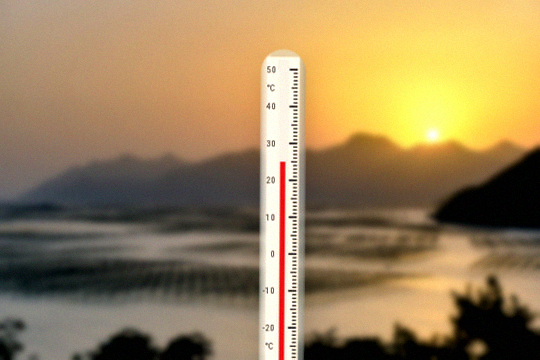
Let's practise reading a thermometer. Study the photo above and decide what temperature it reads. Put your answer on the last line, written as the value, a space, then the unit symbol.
25 °C
